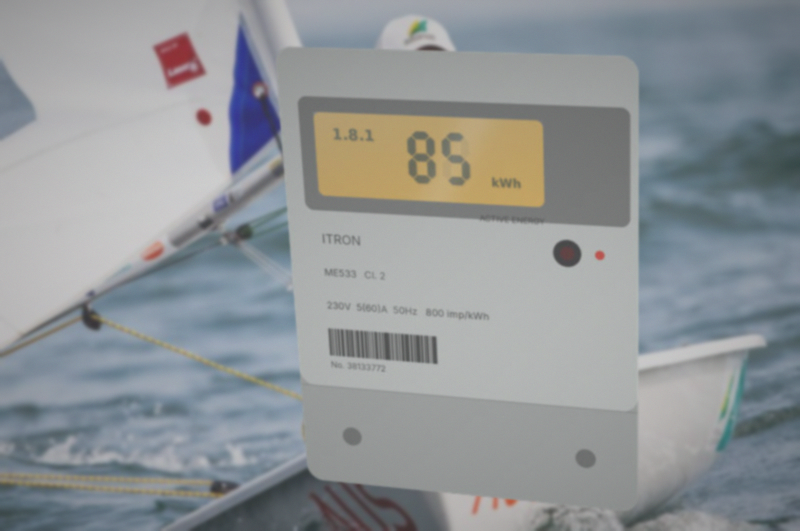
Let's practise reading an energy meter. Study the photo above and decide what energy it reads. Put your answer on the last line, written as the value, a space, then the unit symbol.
85 kWh
